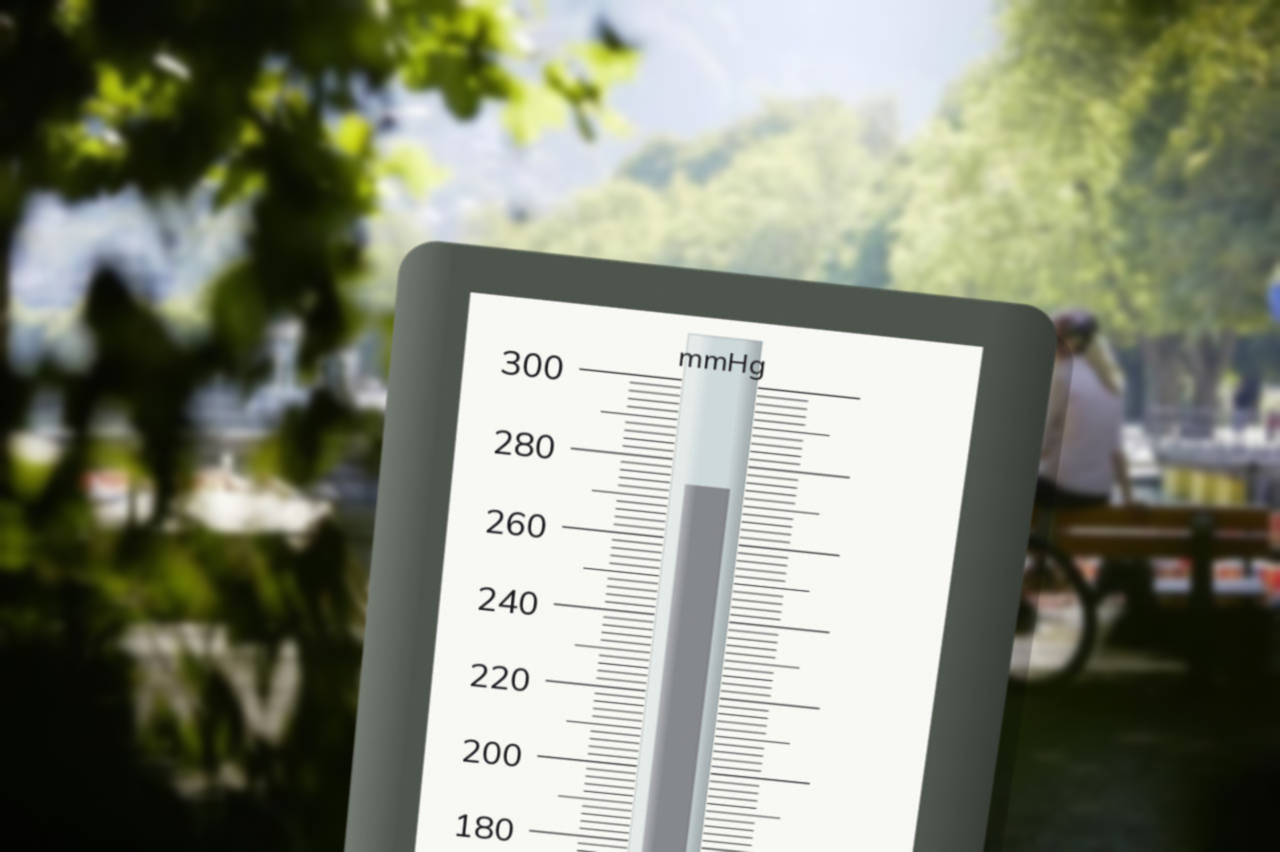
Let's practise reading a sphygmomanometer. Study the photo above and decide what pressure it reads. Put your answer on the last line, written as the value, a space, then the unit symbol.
274 mmHg
